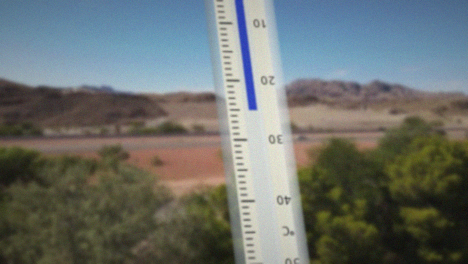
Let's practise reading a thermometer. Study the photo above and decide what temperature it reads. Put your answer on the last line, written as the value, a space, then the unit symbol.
25 °C
